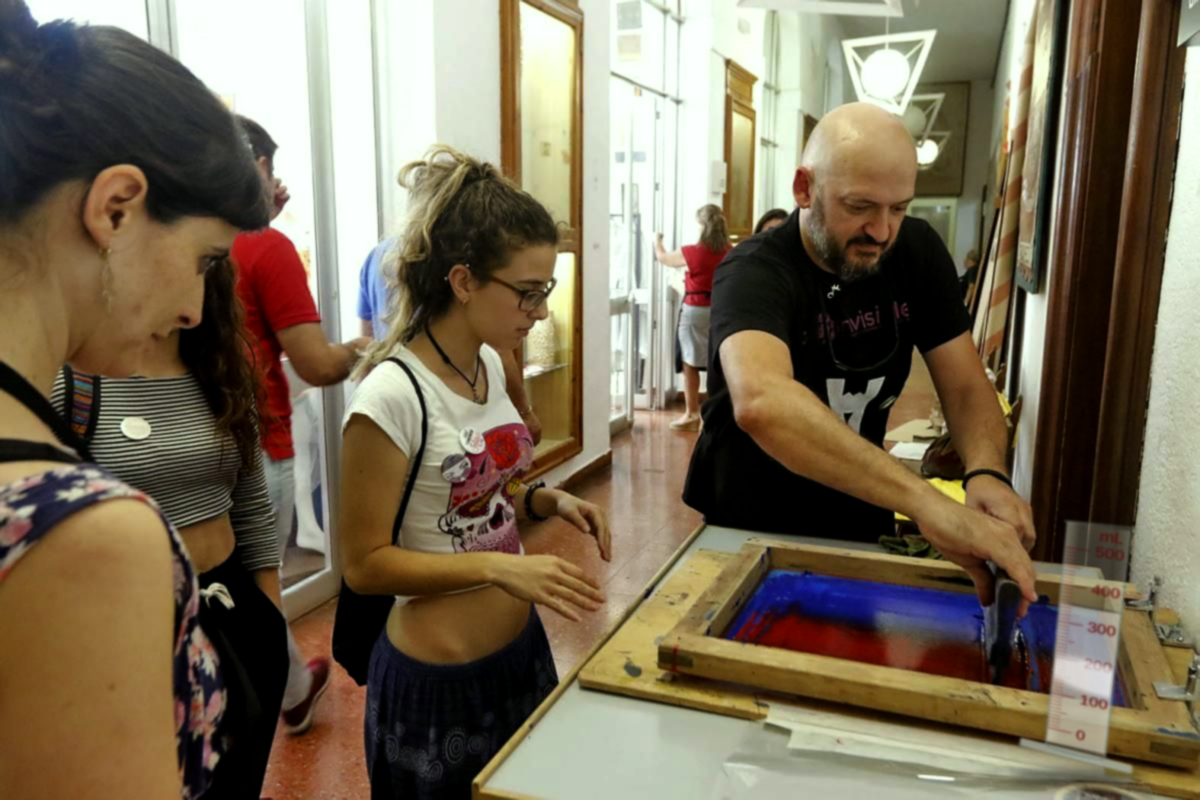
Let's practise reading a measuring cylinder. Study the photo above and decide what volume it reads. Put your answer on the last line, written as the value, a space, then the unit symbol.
350 mL
